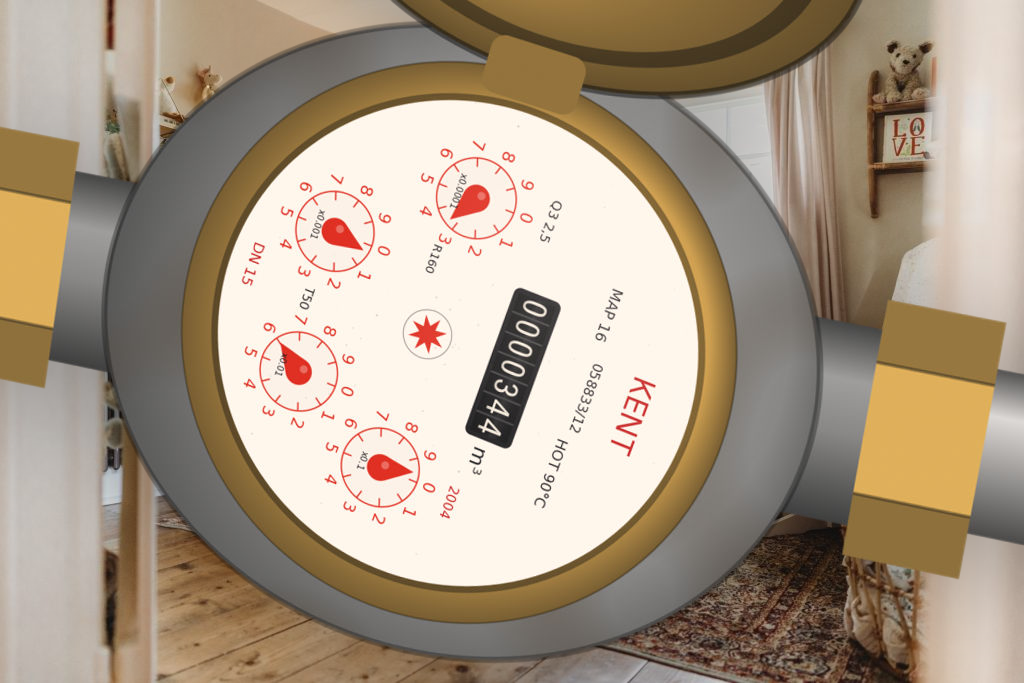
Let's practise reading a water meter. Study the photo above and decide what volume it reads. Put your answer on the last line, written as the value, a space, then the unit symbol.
343.9603 m³
